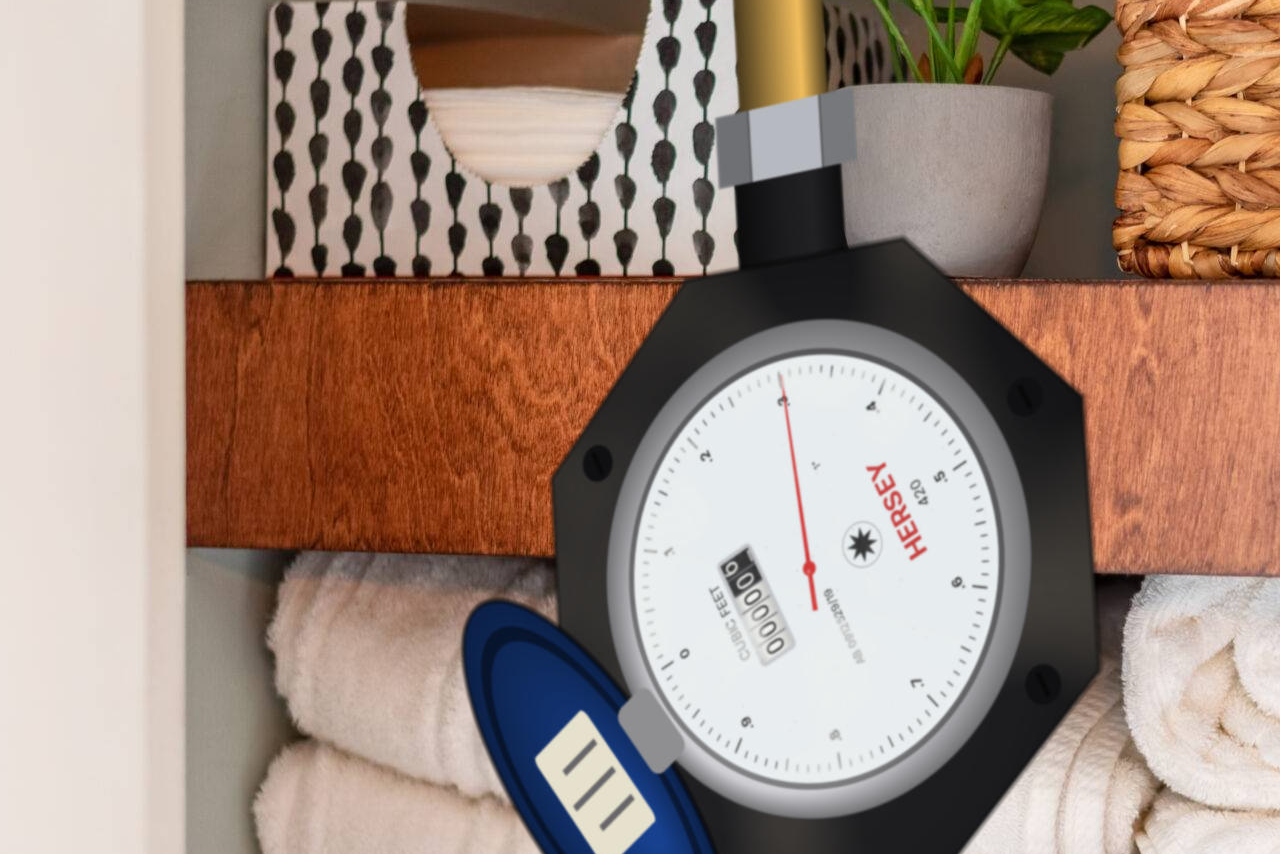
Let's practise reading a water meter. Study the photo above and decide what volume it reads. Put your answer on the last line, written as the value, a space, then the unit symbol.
6.30 ft³
